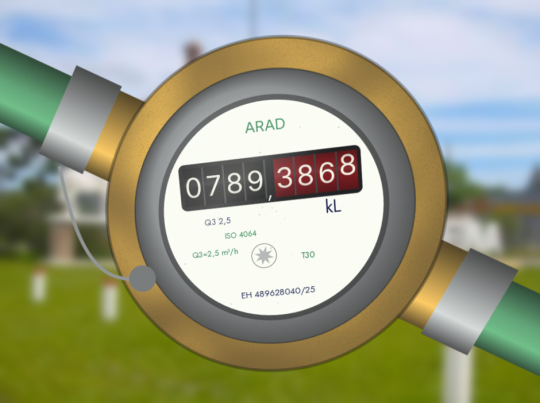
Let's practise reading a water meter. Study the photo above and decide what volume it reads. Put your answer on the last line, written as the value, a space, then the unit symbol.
789.3868 kL
